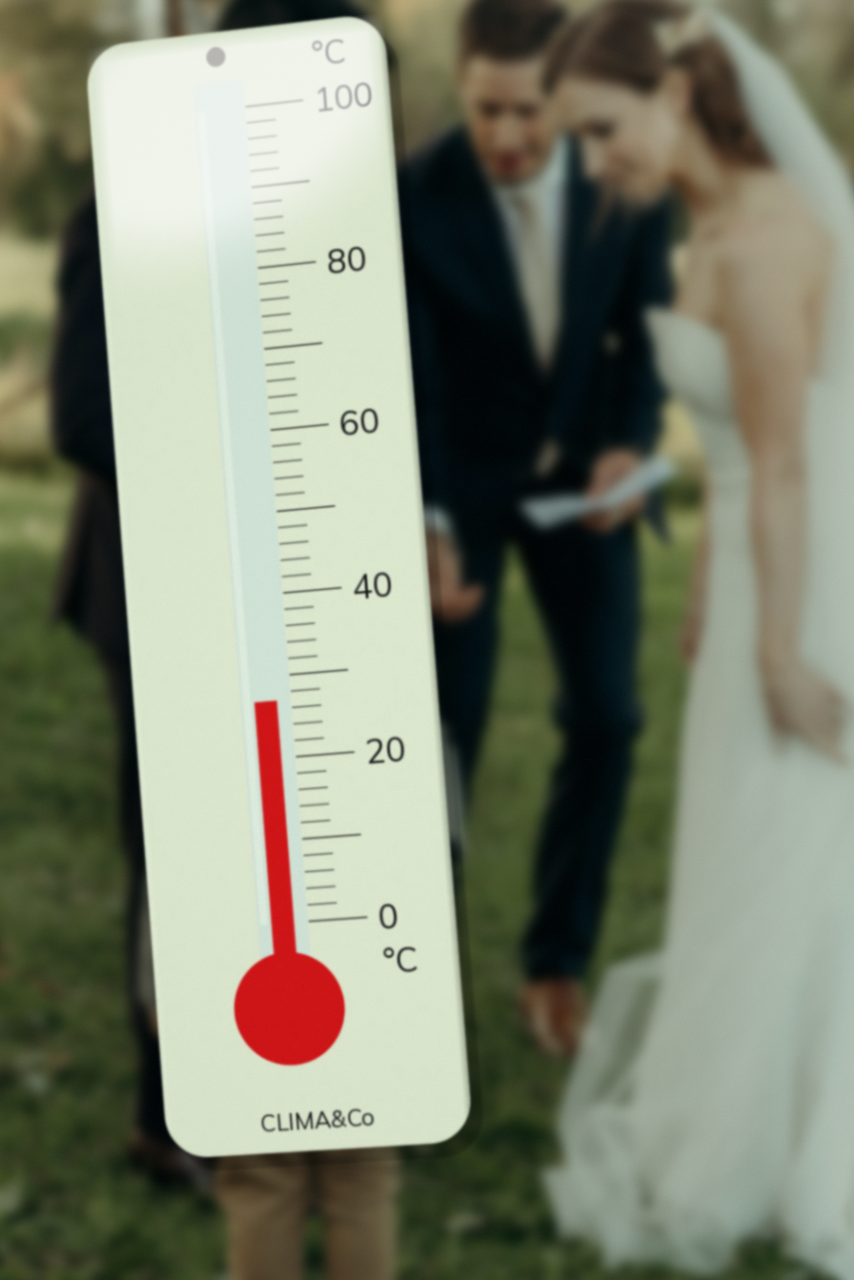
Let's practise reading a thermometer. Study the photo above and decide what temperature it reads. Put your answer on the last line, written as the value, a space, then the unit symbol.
27 °C
